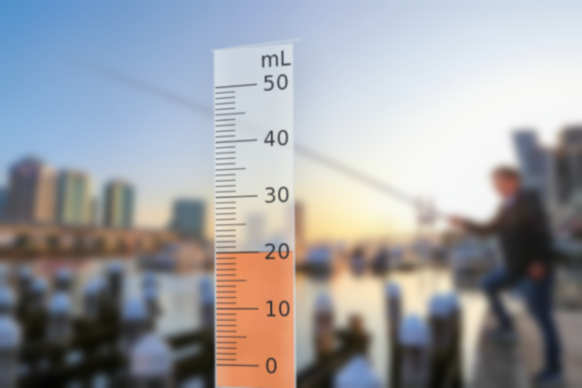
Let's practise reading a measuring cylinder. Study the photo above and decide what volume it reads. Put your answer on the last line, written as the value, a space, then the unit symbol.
20 mL
